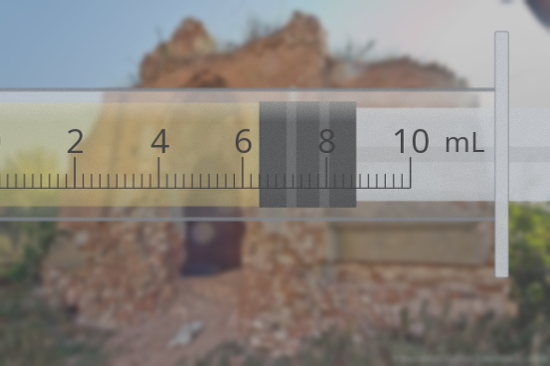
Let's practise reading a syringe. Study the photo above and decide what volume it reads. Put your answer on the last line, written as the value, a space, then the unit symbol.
6.4 mL
